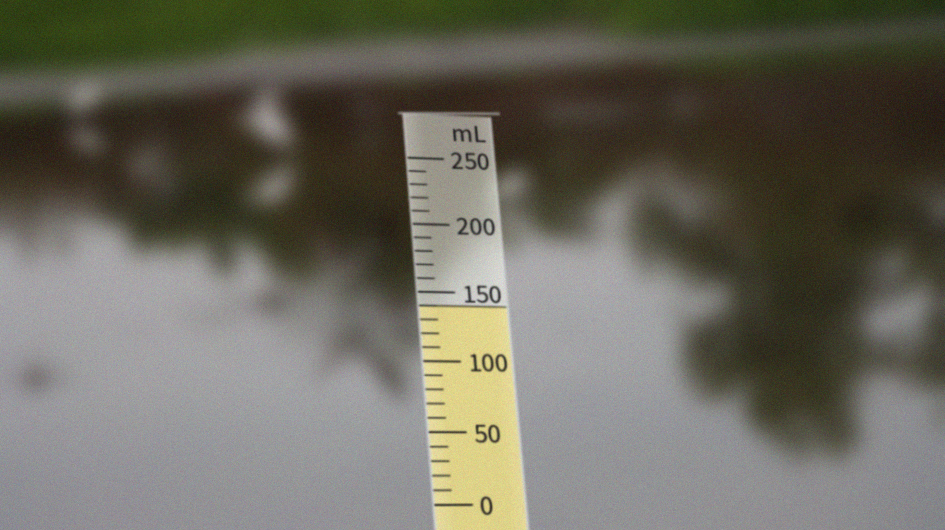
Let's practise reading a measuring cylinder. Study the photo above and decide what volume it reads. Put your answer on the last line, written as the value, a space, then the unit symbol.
140 mL
